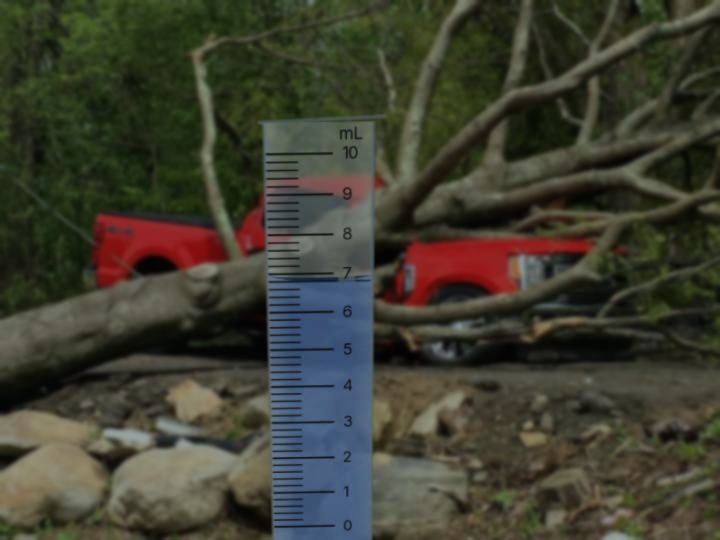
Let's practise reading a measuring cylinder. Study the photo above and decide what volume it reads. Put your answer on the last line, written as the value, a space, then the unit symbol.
6.8 mL
